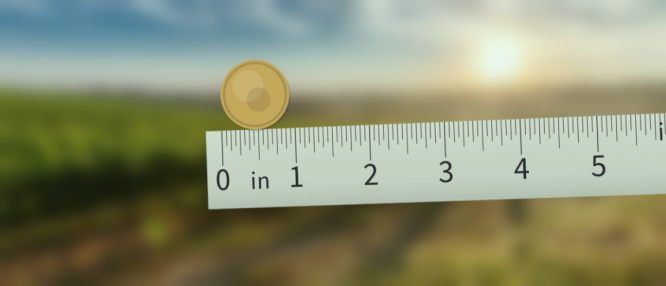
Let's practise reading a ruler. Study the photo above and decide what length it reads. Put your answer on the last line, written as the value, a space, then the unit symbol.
0.9375 in
